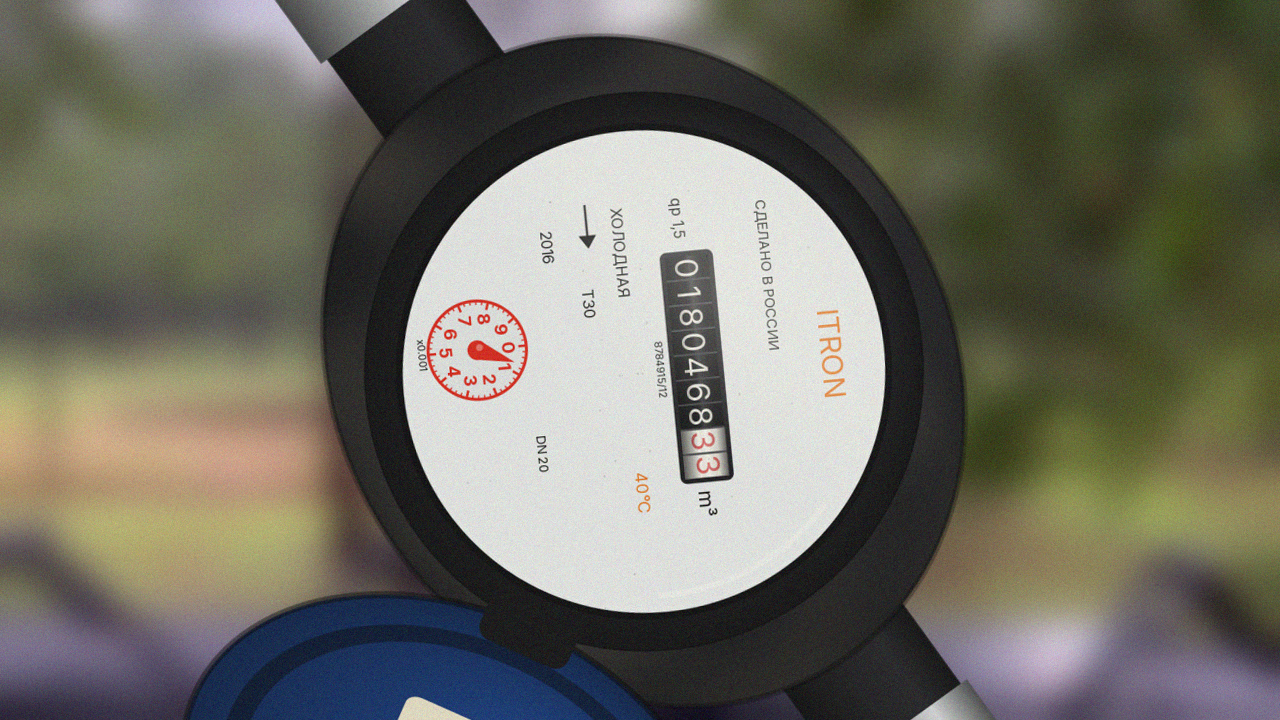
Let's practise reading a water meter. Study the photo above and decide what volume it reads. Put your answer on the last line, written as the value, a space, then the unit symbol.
180468.330 m³
